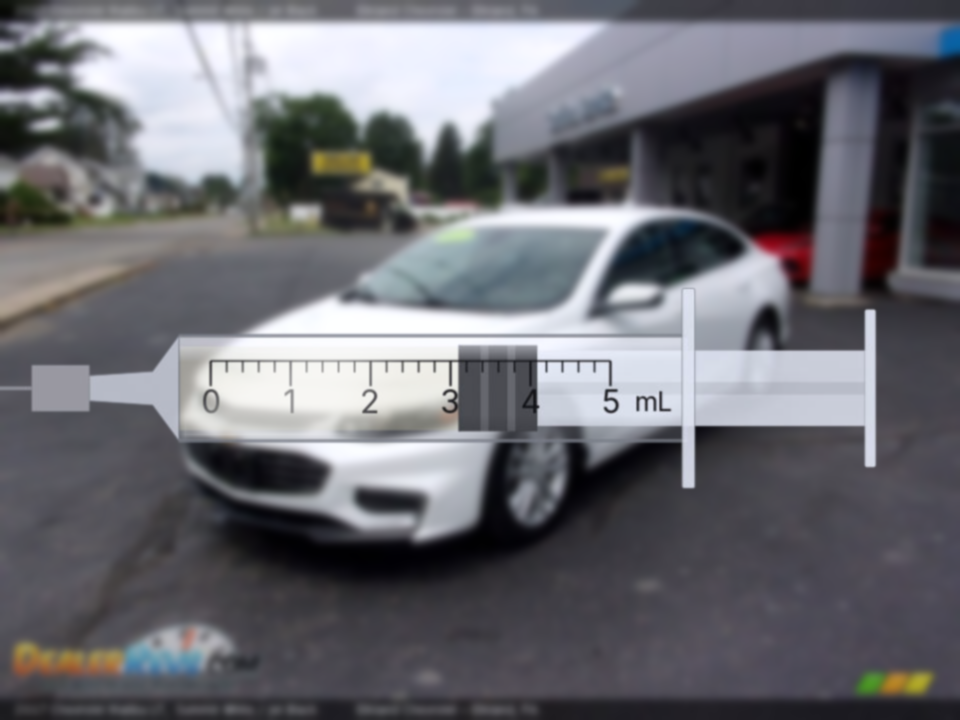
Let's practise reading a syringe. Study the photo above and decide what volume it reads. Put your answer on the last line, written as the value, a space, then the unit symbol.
3.1 mL
